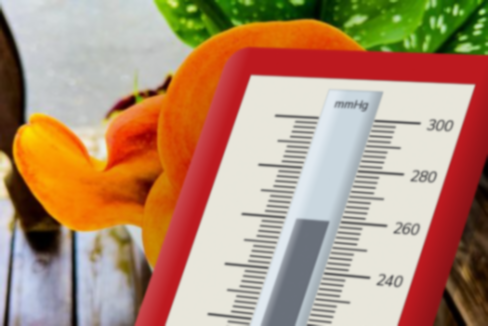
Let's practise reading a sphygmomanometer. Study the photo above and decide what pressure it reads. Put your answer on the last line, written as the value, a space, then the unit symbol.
260 mmHg
